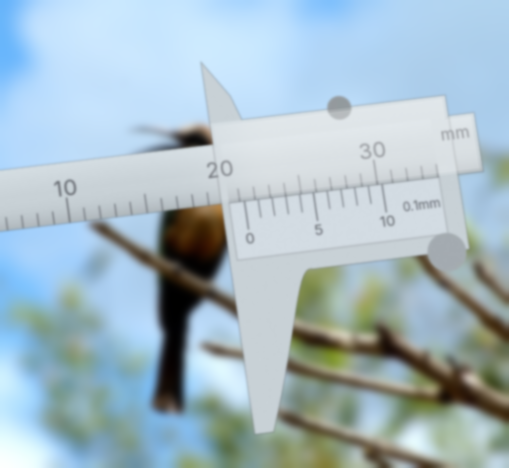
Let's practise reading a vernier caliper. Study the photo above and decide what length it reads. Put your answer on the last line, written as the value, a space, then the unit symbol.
21.3 mm
